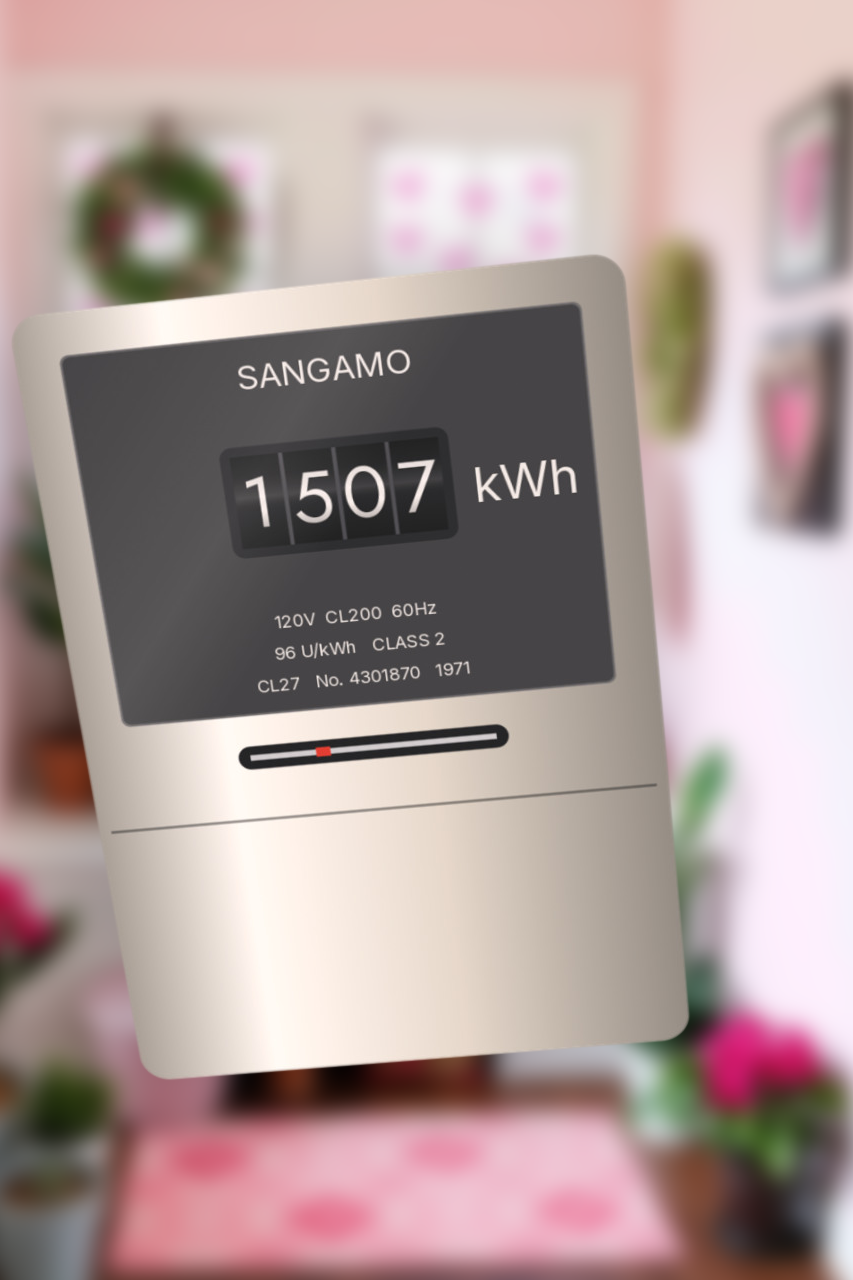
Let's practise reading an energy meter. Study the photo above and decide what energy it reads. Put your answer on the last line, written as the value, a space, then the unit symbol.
1507 kWh
